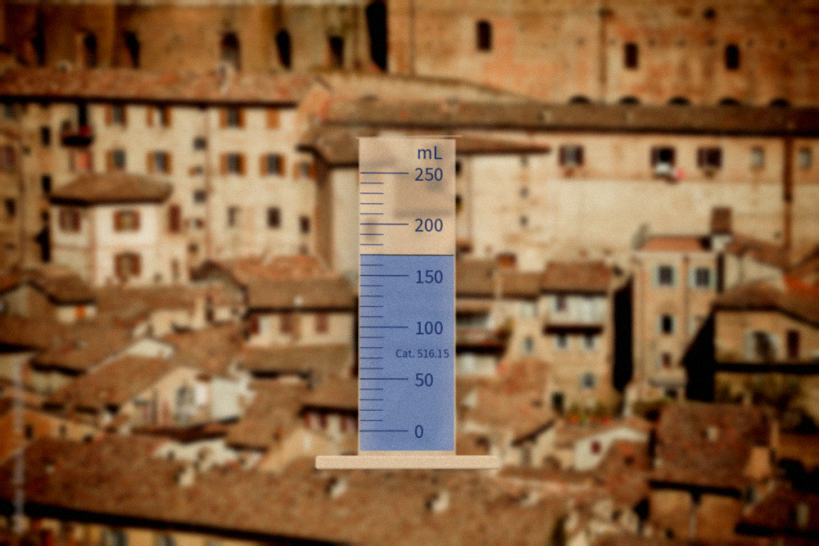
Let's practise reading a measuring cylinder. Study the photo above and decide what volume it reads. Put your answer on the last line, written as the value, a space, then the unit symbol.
170 mL
